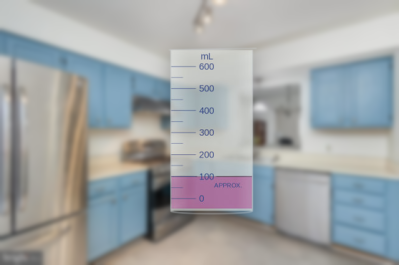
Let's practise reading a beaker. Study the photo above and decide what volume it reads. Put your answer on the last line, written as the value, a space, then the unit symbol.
100 mL
